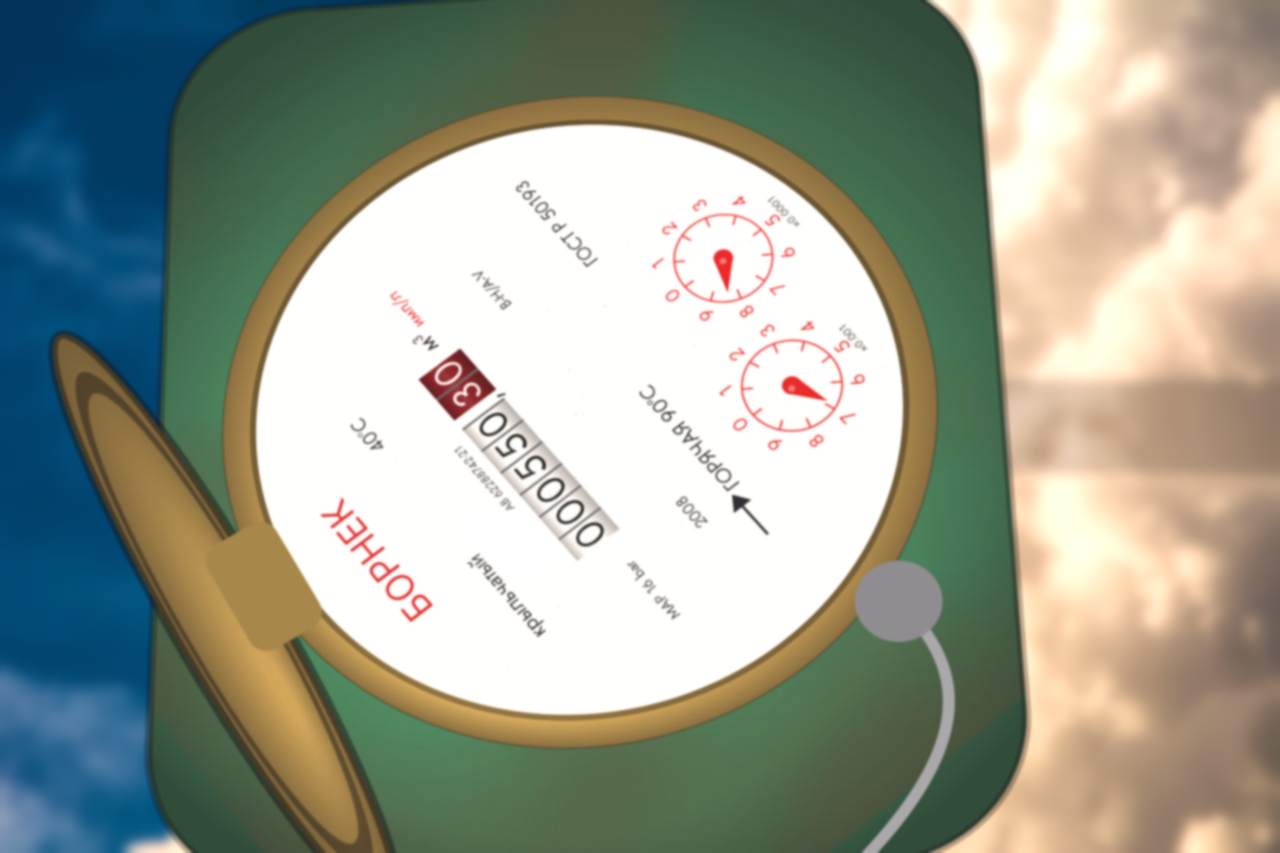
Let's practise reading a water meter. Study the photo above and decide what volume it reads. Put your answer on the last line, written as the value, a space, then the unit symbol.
550.3068 m³
